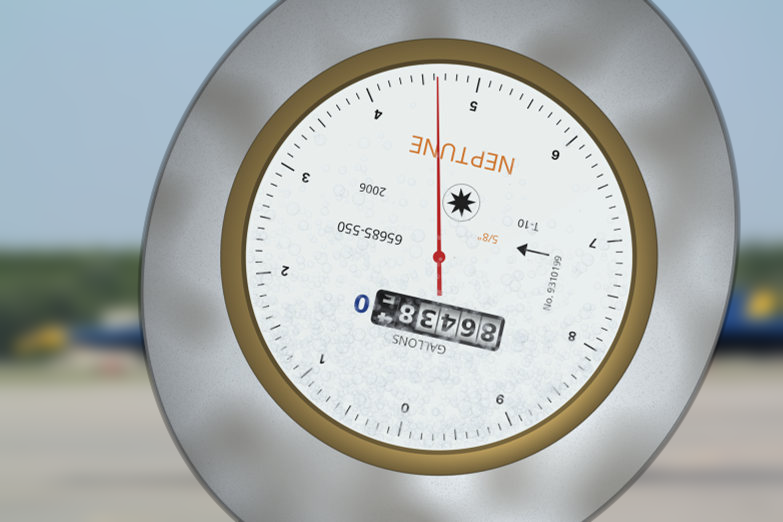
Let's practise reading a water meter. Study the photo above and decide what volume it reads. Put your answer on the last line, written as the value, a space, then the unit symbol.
8643844.6 gal
